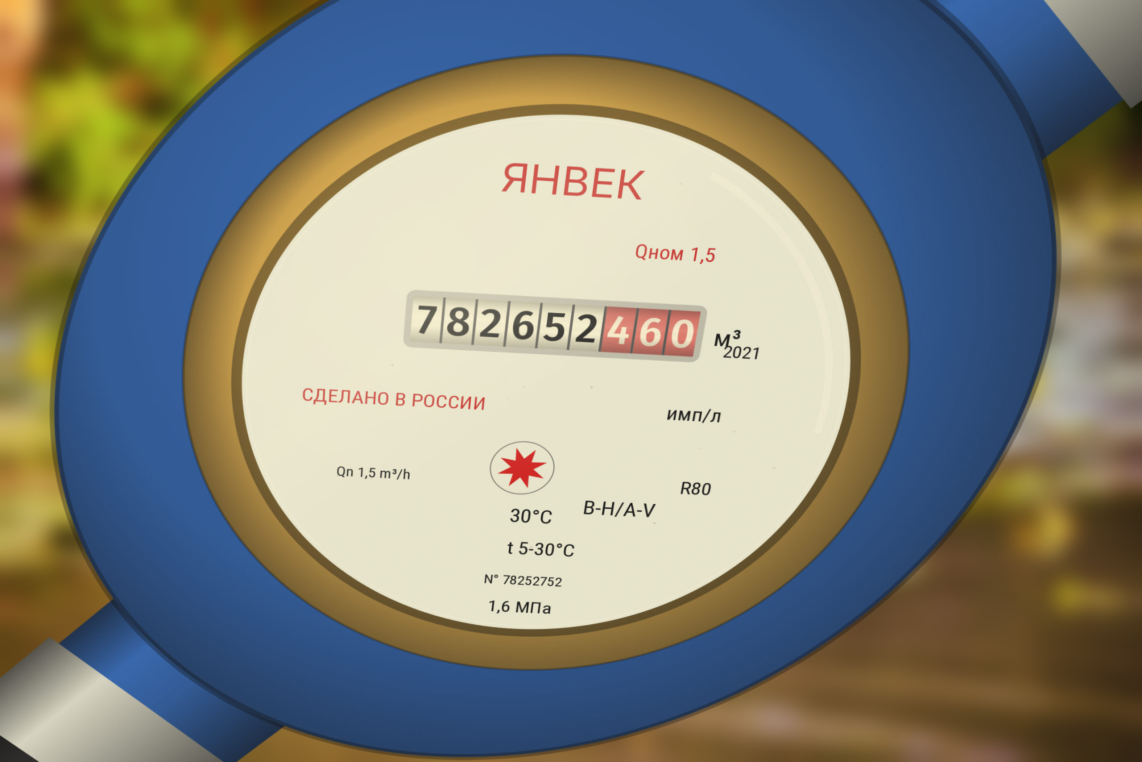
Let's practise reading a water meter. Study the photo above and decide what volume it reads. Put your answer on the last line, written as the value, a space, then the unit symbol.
782652.460 m³
